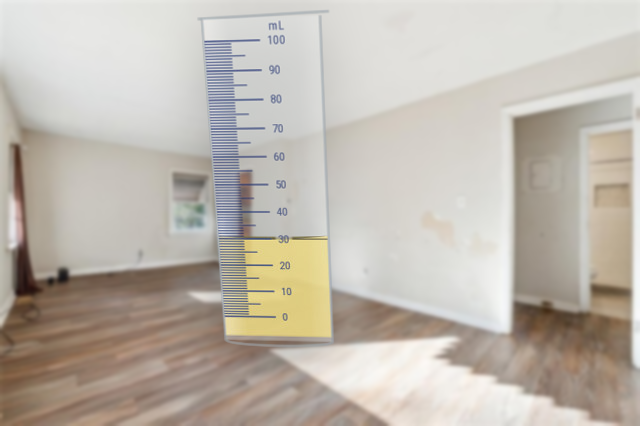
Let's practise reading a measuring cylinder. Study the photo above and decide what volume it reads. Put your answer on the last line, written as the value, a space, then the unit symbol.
30 mL
